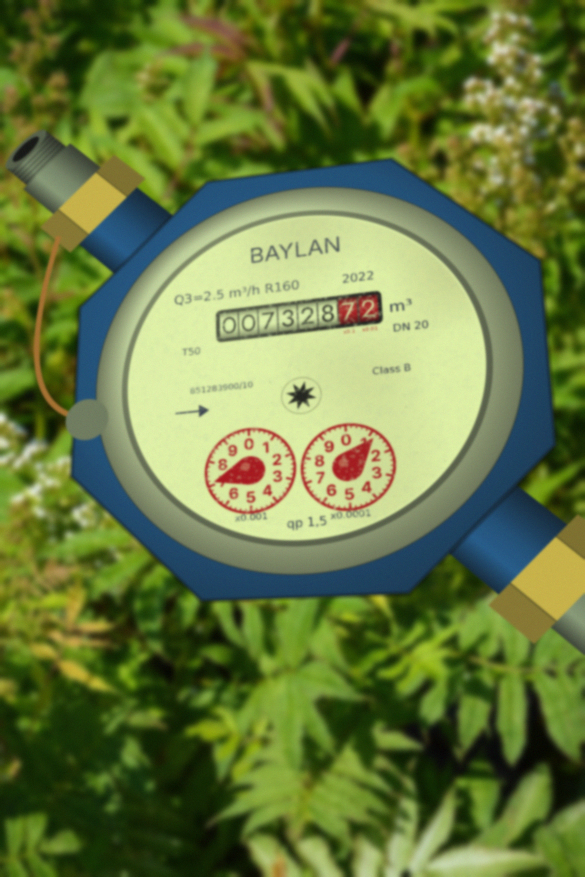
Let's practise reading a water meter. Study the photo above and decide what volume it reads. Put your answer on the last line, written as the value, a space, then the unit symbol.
7328.7271 m³
